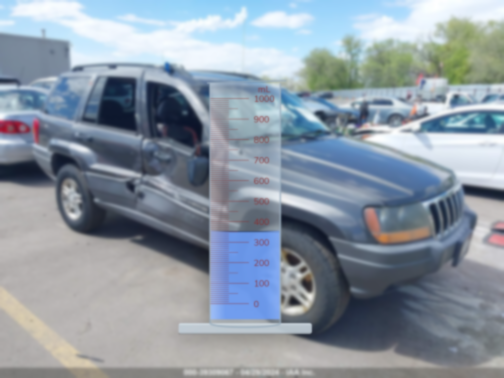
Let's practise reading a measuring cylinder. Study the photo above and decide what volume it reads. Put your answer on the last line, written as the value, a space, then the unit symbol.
350 mL
